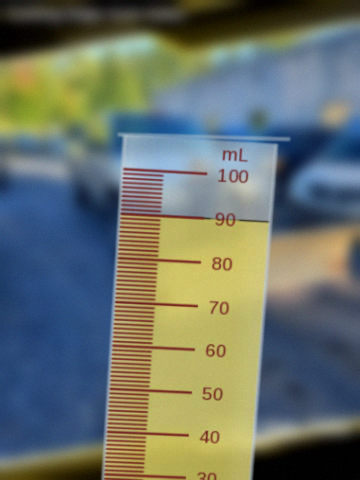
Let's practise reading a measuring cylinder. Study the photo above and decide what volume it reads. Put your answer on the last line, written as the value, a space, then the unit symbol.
90 mL
